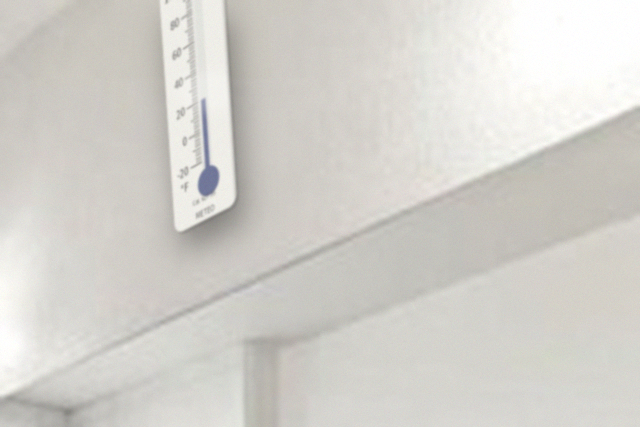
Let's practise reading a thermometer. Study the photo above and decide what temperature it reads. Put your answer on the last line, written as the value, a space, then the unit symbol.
20 °F
